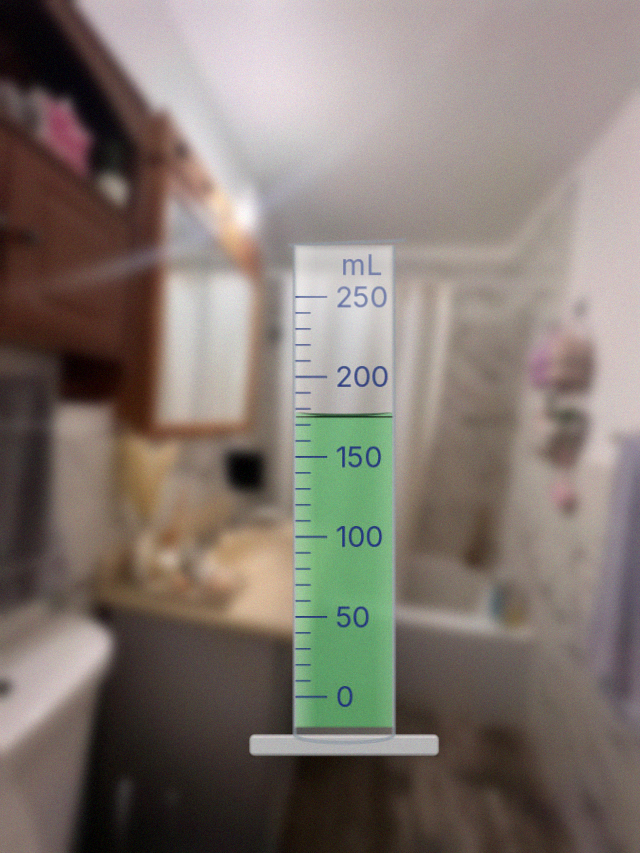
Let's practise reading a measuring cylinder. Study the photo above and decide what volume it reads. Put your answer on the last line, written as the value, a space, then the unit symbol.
175 mL
